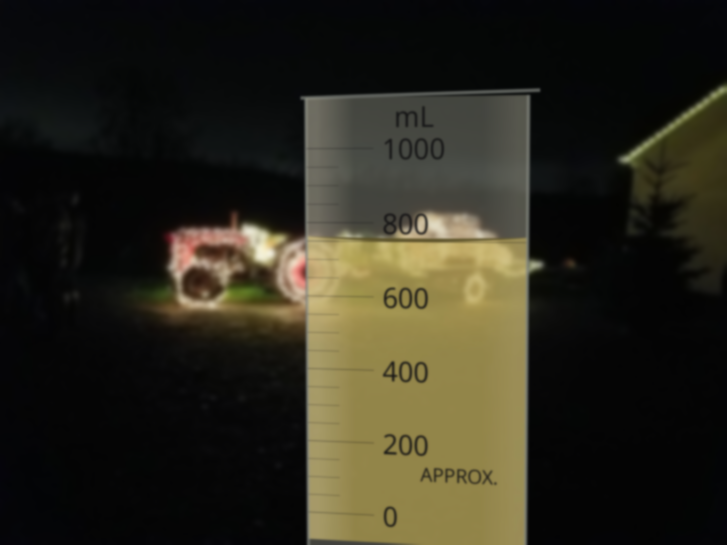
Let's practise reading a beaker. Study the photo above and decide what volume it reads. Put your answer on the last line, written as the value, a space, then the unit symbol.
750 mL
